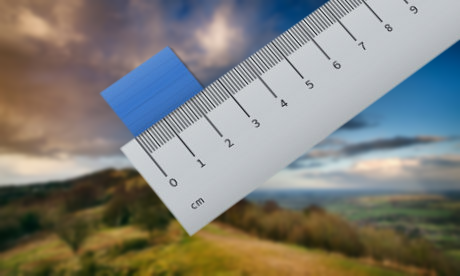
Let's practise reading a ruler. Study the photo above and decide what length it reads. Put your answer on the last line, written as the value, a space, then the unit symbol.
2.5 cm
